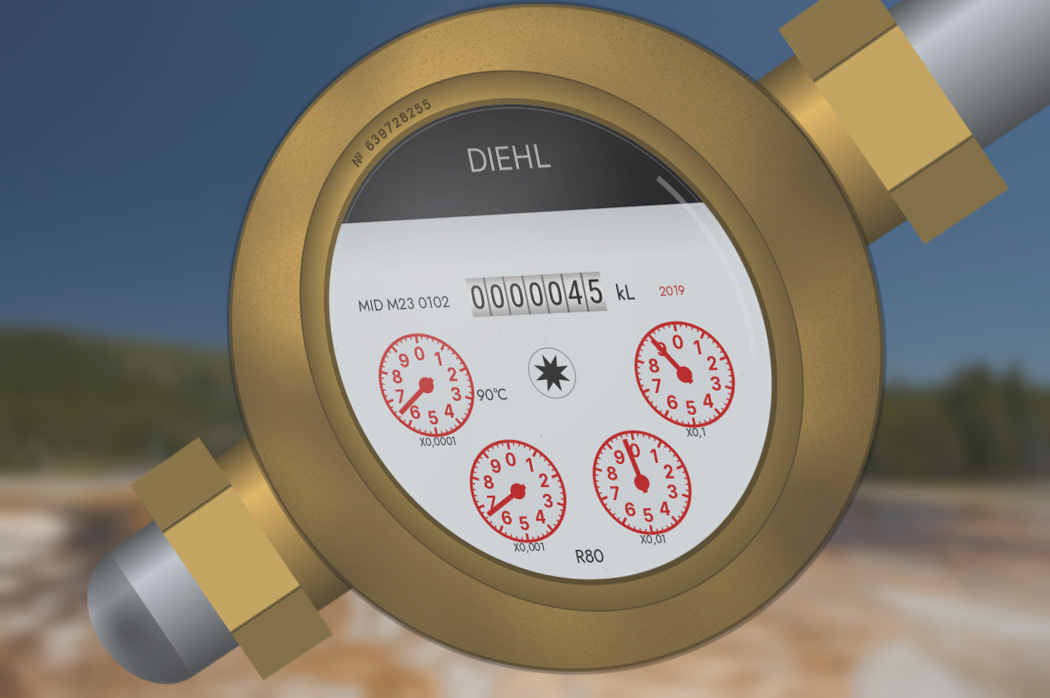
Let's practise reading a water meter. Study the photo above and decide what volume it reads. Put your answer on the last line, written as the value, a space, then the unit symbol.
45.8966 kL
